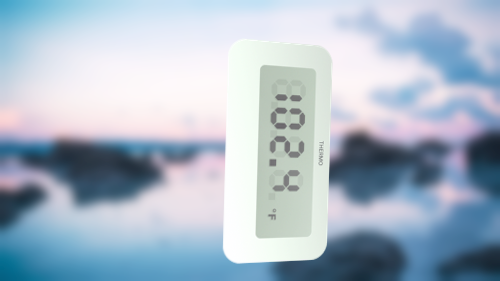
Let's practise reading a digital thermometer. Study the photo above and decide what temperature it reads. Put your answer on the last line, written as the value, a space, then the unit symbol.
102.4 °F
